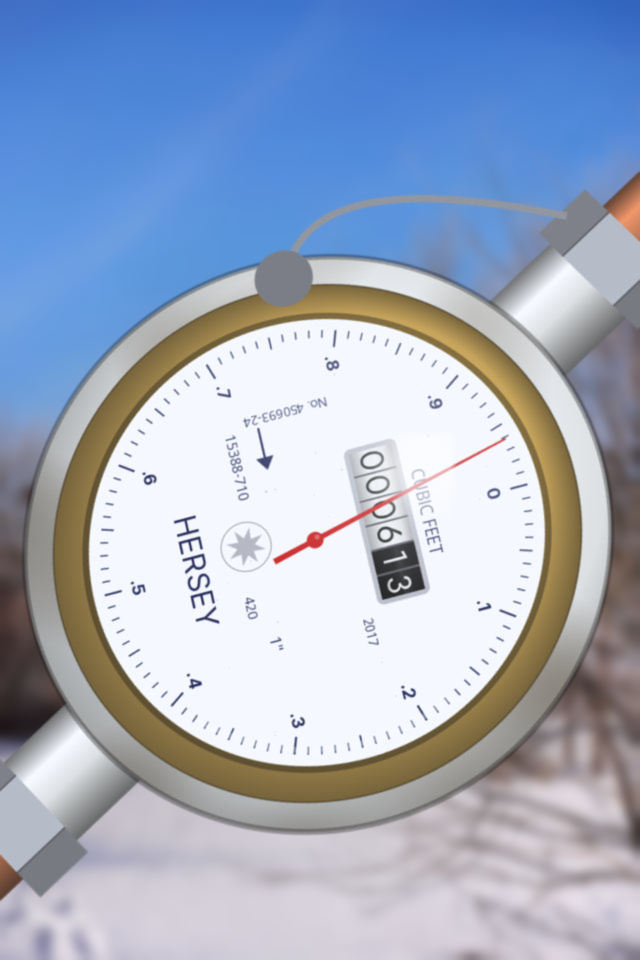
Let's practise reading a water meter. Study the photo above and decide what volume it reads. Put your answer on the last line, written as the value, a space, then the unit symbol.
612.96 ft³
